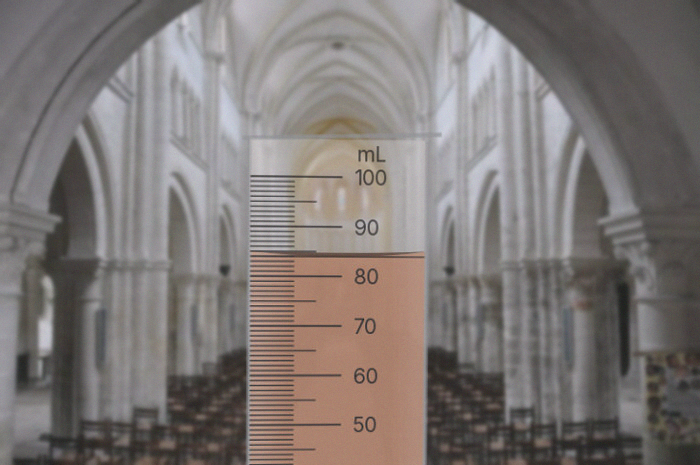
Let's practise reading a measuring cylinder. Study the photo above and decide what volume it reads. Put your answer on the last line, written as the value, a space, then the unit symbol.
84 mL
